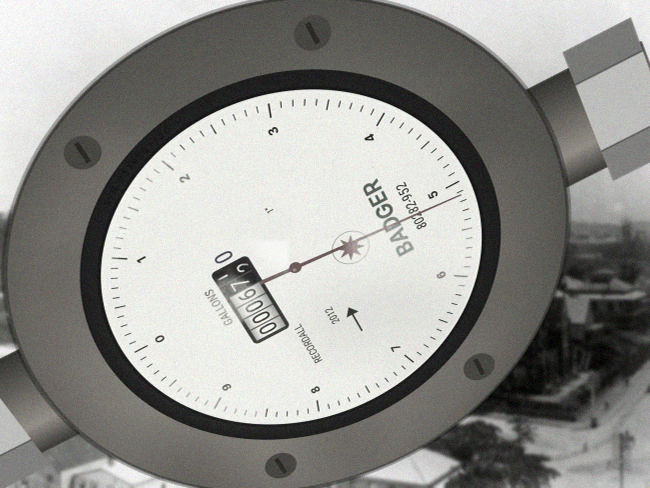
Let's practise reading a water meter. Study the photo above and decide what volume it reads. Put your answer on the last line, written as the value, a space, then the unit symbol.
6715.1 gal
